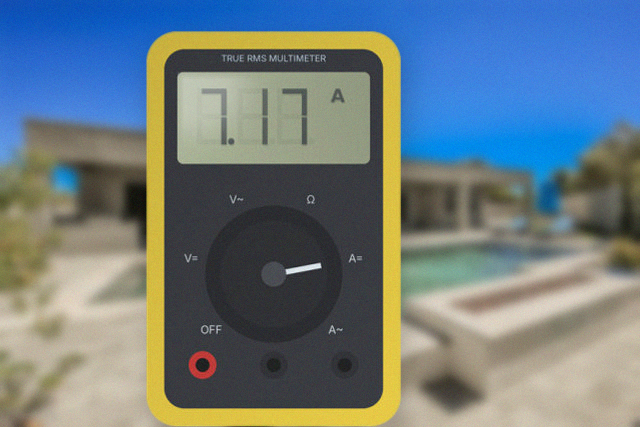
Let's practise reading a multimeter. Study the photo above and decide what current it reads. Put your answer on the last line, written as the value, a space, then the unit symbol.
7.17 A
